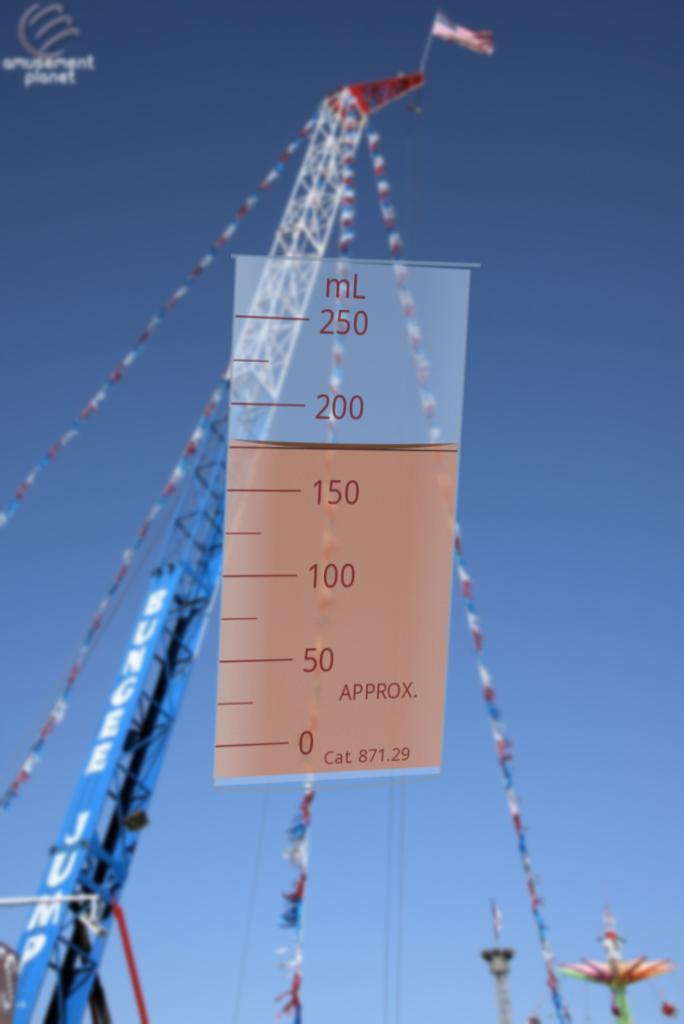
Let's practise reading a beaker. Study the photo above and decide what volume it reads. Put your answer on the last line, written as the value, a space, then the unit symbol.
175 mL
